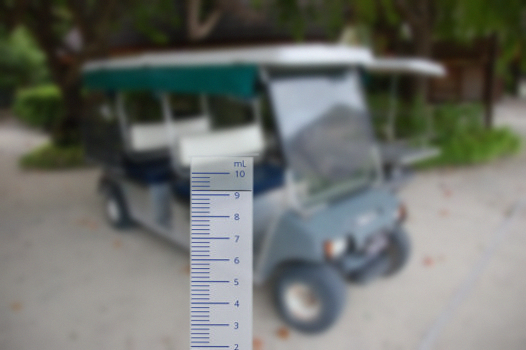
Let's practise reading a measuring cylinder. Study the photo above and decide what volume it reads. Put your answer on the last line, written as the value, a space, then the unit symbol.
9.2 mL
